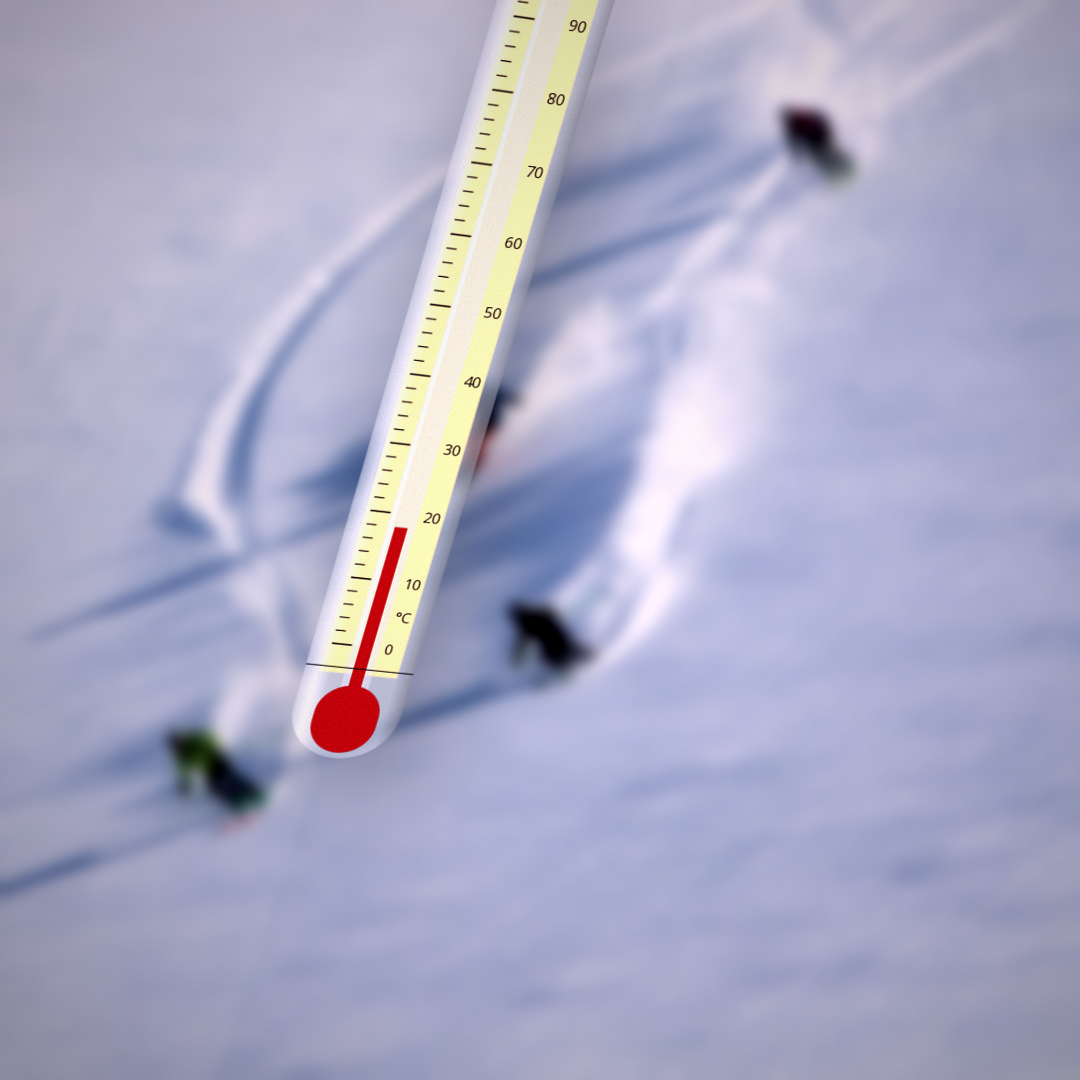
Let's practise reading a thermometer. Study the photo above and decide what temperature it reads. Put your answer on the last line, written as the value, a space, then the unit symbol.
18 °C
